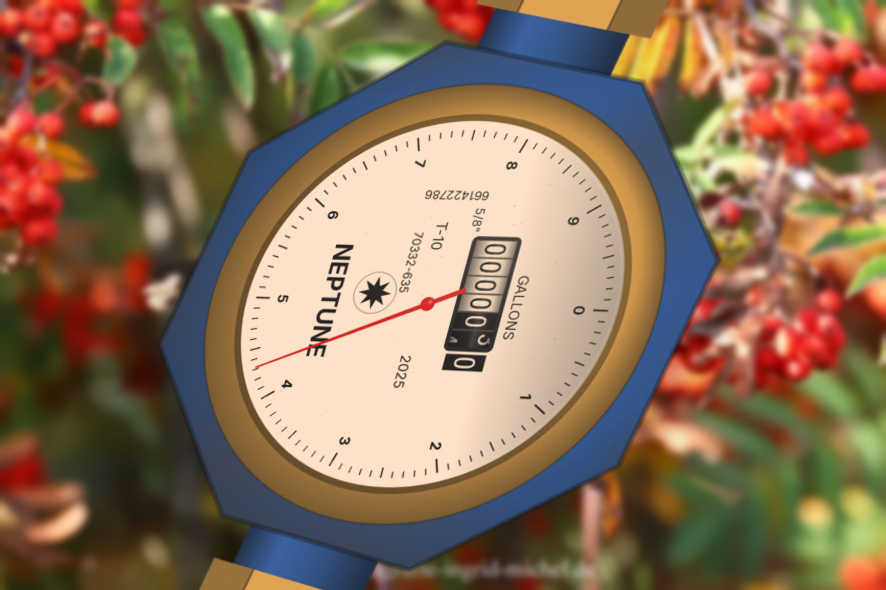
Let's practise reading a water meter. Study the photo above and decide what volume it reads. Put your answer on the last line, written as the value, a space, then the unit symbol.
34.3 gal
